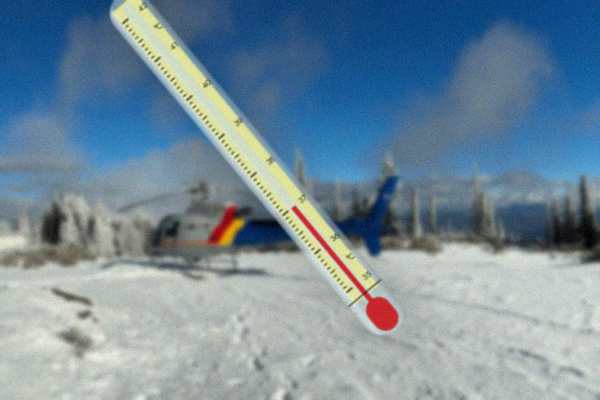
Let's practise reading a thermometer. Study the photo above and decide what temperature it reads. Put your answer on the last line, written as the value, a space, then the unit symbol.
37 °C
